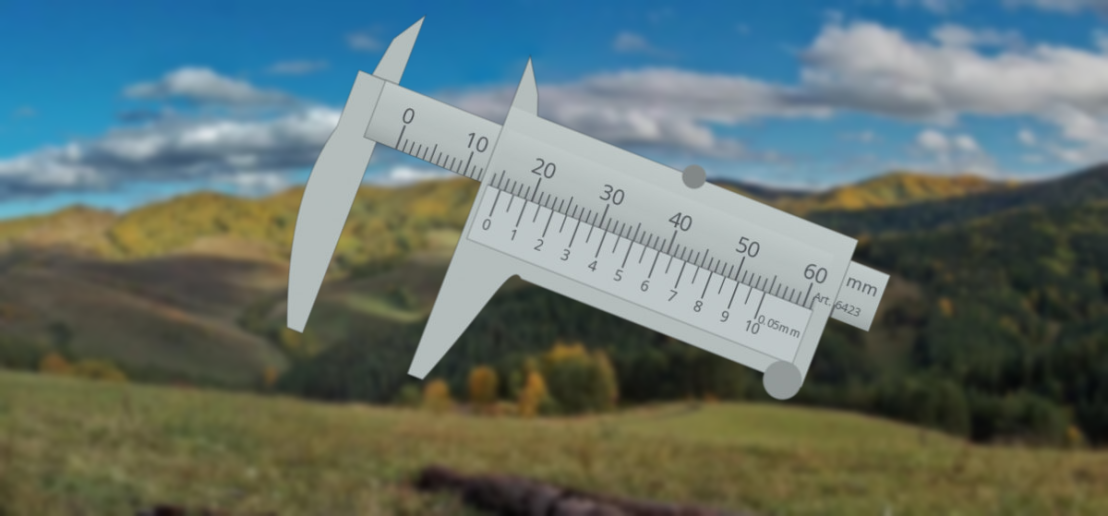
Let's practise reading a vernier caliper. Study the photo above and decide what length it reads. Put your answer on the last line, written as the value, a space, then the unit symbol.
15.4 mm
